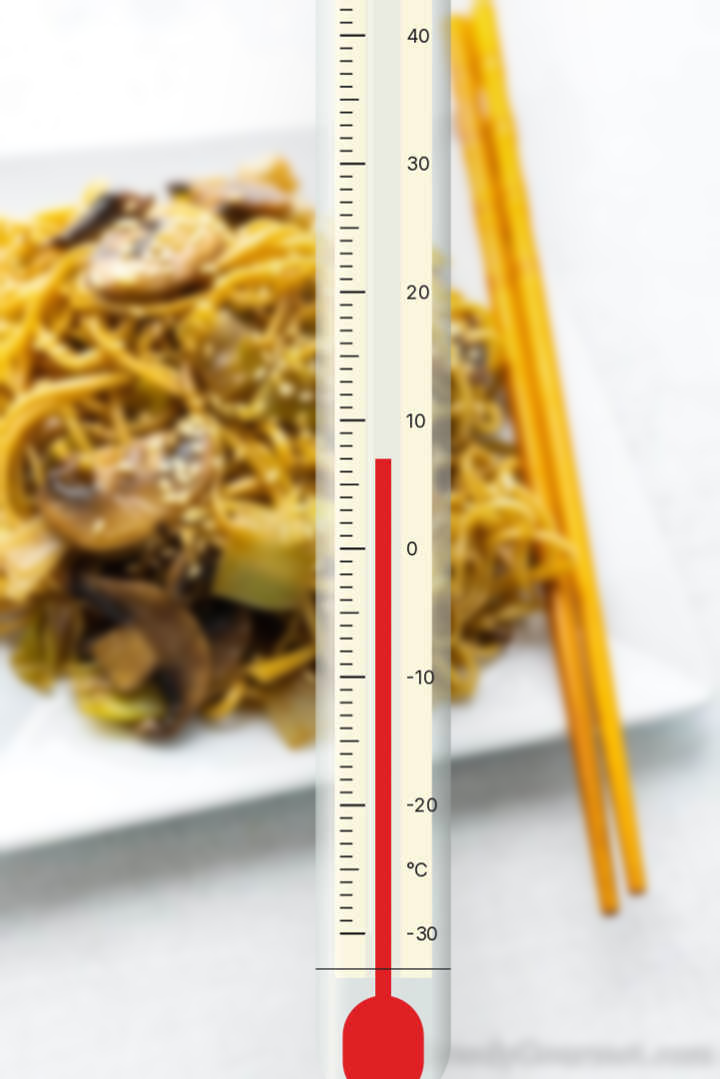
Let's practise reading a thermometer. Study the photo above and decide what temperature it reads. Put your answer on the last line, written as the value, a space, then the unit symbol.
7 °C
